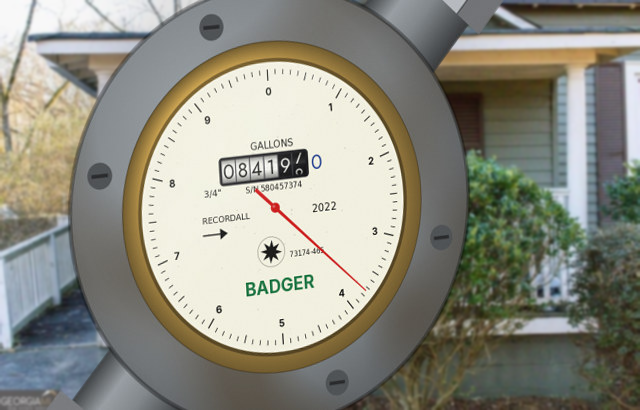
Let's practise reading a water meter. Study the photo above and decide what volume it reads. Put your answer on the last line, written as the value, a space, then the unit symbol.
841973.7 gal
